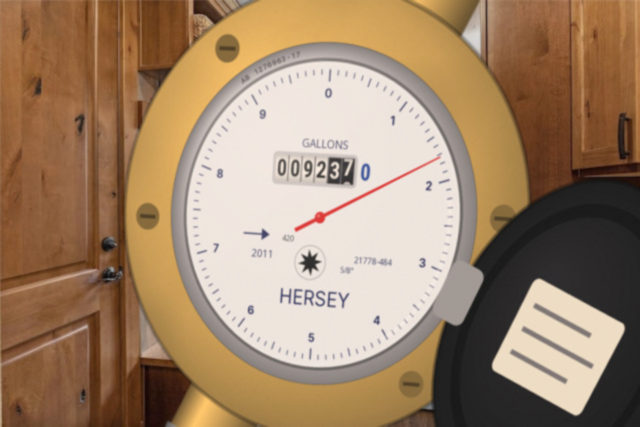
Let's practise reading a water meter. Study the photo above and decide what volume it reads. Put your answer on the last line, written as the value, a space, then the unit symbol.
92371.7 gal
